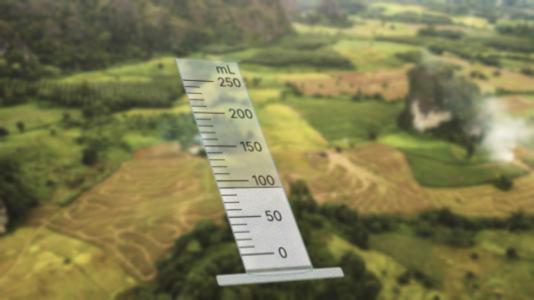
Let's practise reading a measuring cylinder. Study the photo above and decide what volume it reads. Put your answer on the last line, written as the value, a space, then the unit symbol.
90 mL
